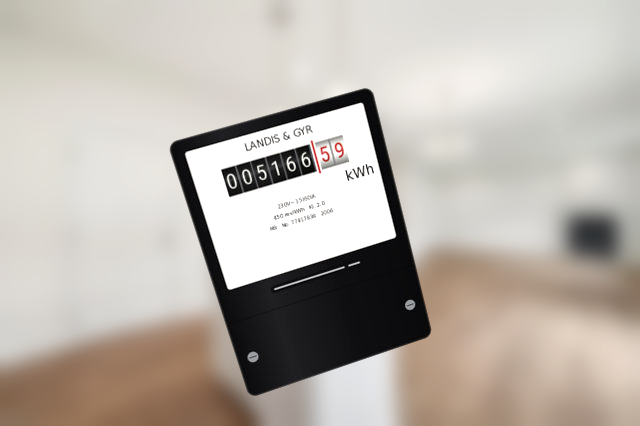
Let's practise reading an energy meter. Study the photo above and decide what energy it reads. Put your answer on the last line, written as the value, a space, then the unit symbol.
5166.59 kWh
